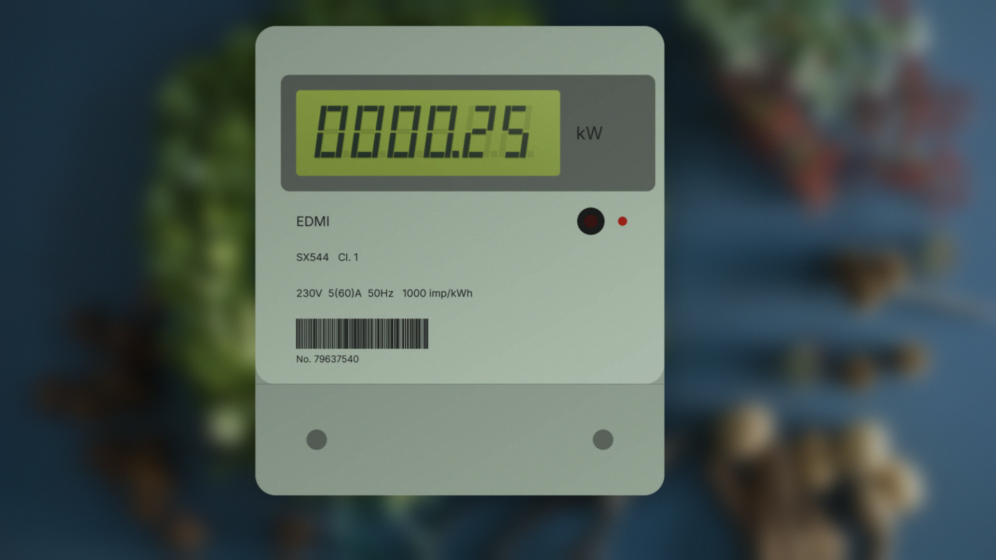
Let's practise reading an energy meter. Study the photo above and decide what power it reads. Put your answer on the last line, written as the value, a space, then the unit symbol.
0.25 kW
